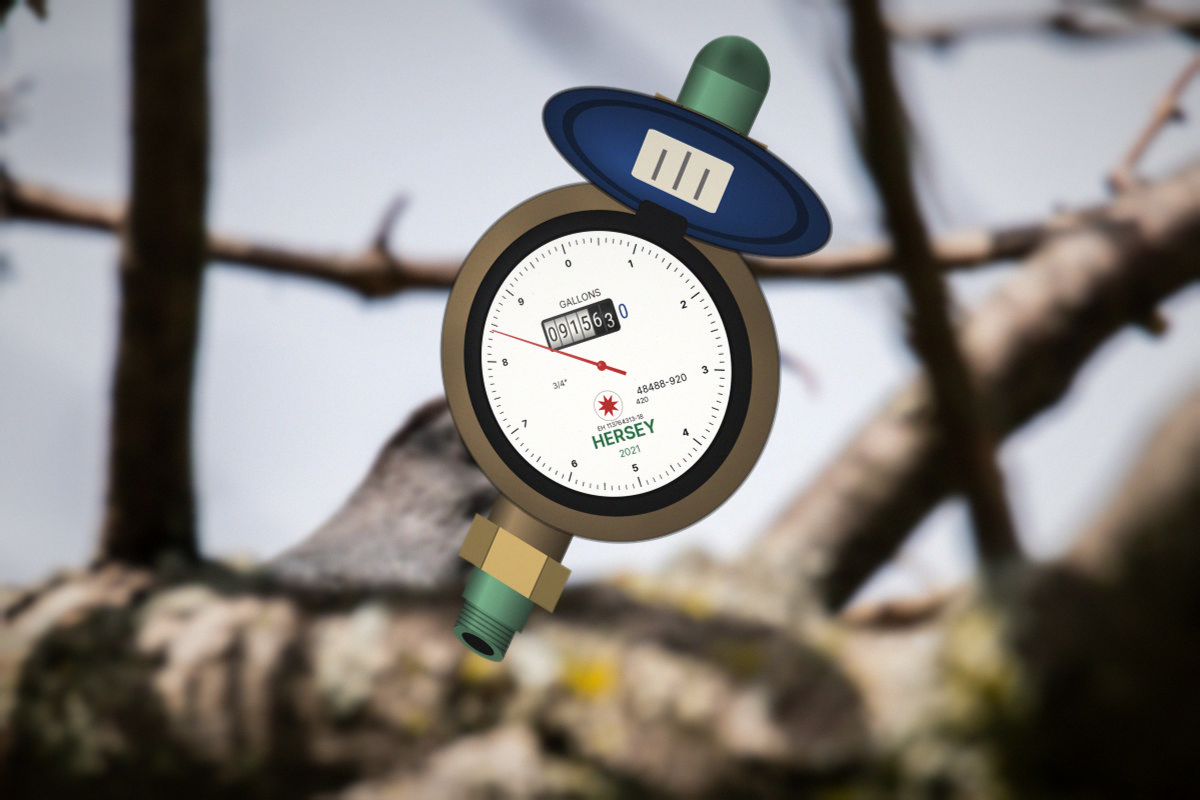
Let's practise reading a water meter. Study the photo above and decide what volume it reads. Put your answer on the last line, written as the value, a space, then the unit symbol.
915628.4 gal
